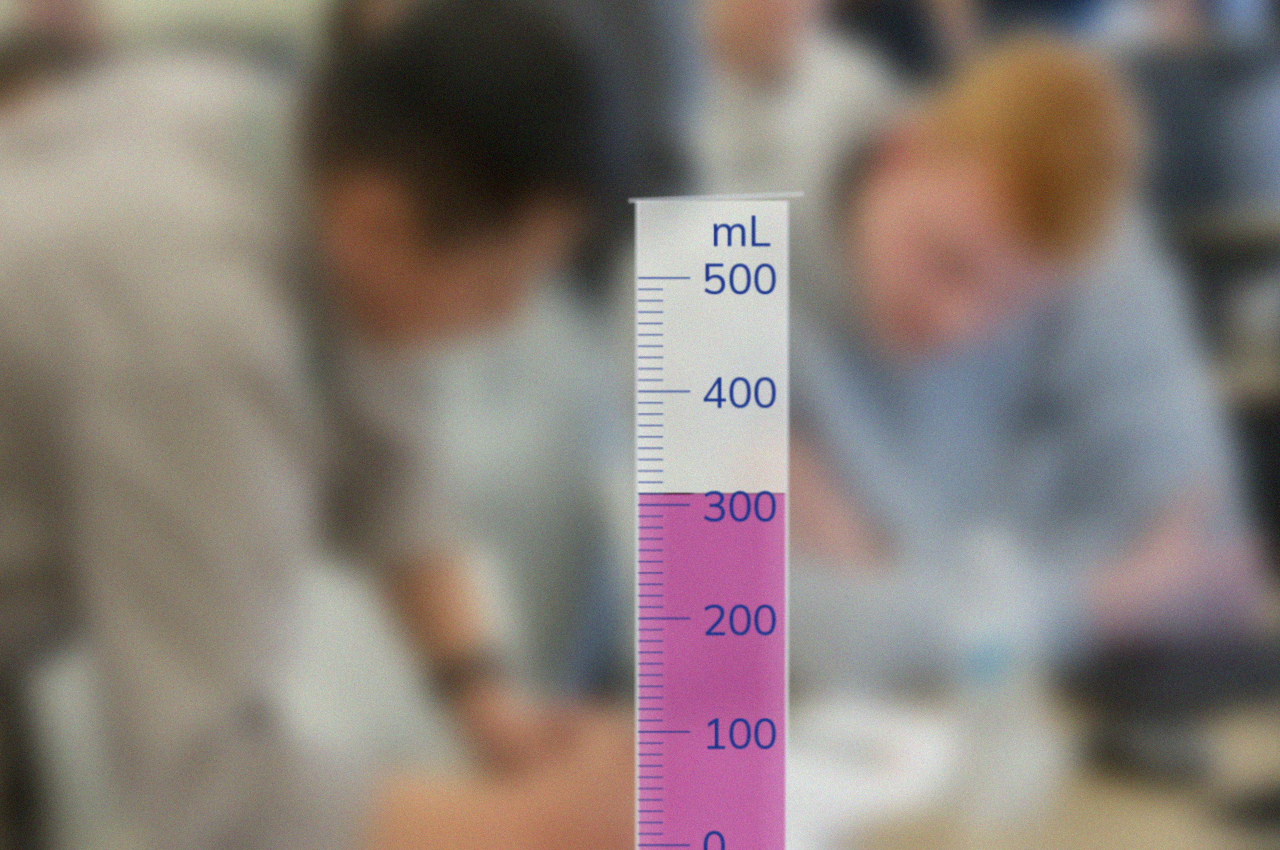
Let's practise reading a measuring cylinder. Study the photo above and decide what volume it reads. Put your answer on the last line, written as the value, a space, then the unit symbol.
310 mL
